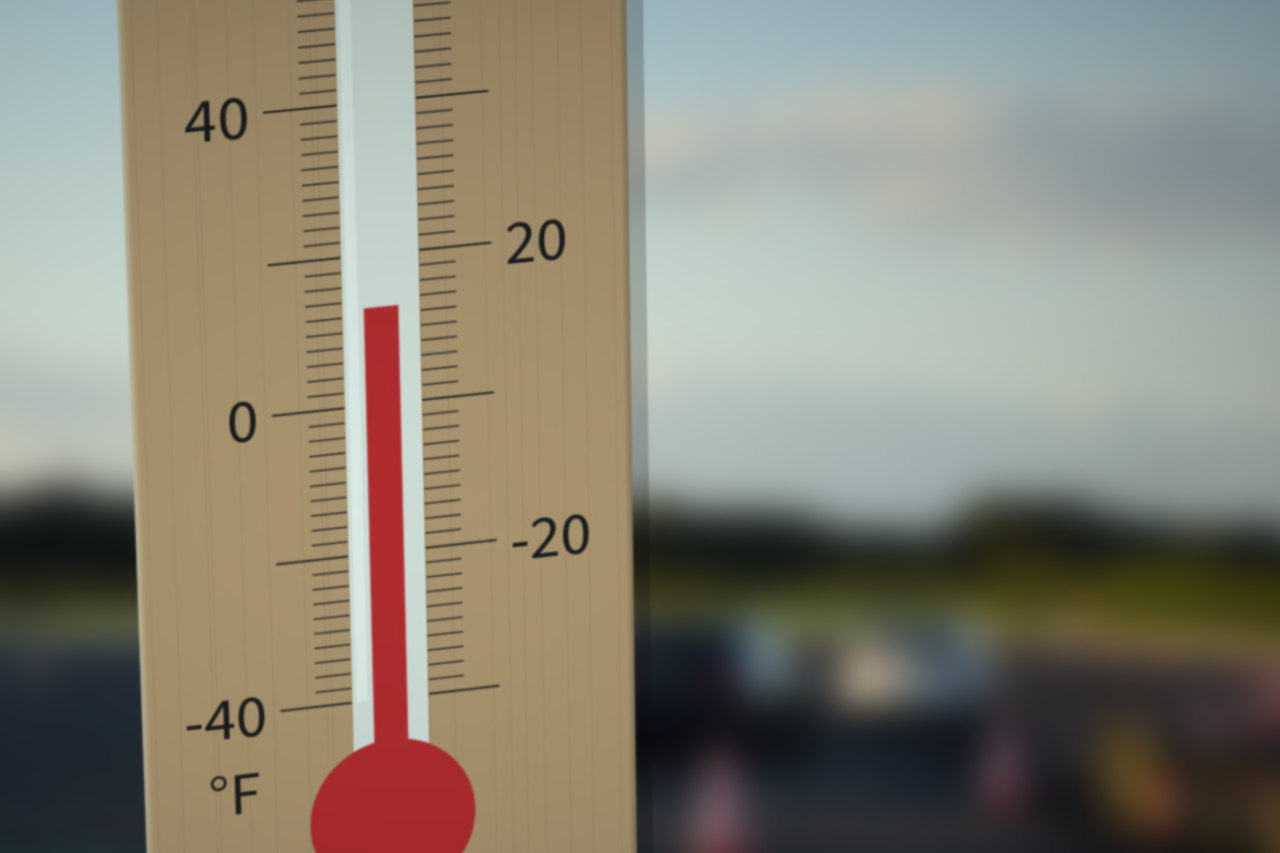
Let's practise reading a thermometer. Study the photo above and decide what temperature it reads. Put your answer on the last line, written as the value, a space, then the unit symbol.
13 °F
